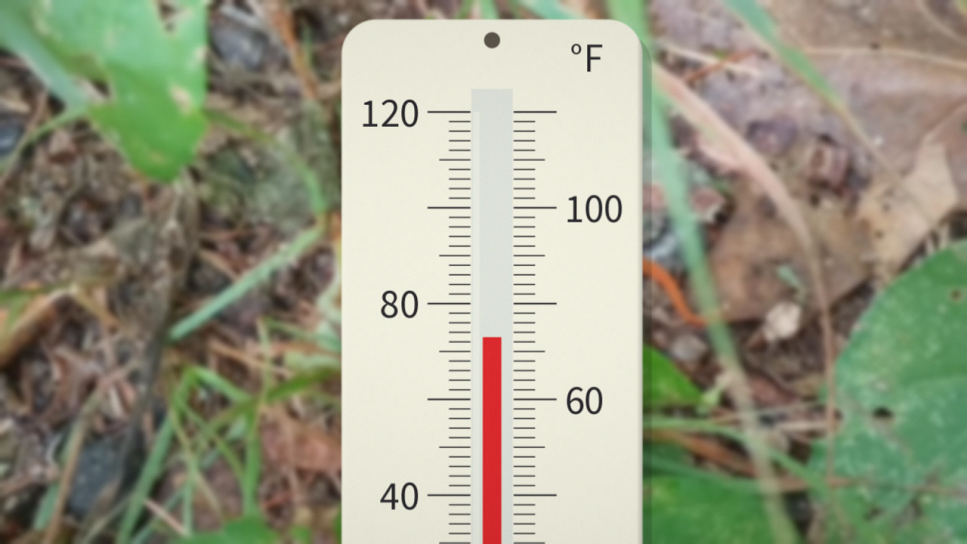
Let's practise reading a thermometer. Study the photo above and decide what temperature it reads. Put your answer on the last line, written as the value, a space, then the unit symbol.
73 °F
